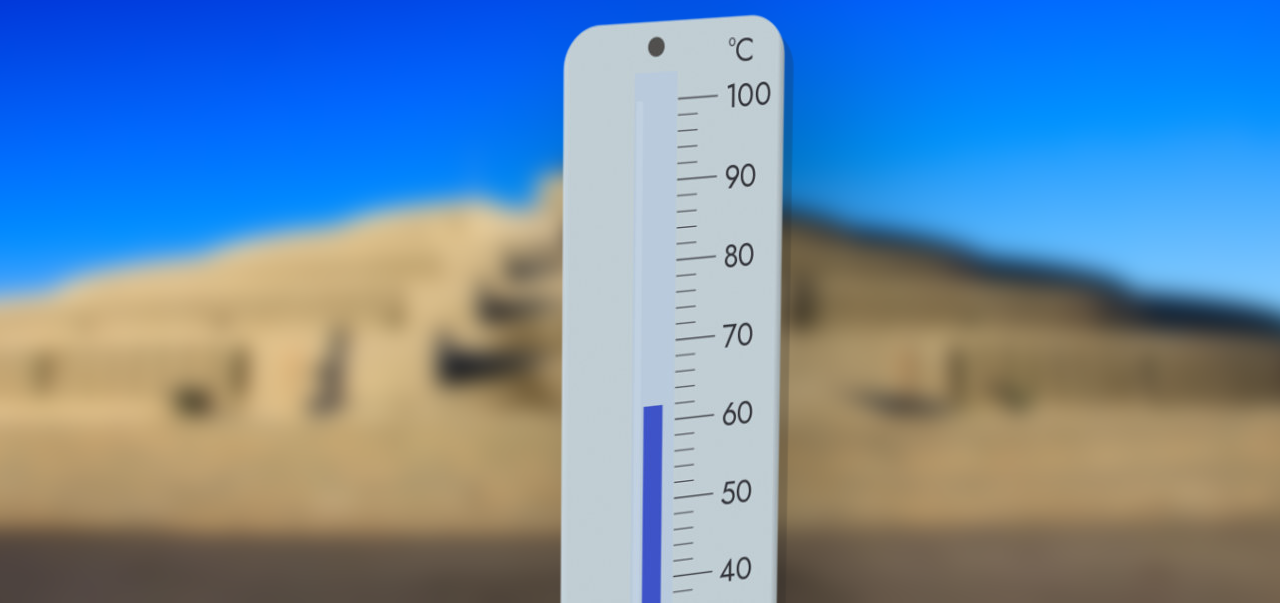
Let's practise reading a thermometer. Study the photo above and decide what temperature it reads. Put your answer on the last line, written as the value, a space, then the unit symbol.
62 °C
